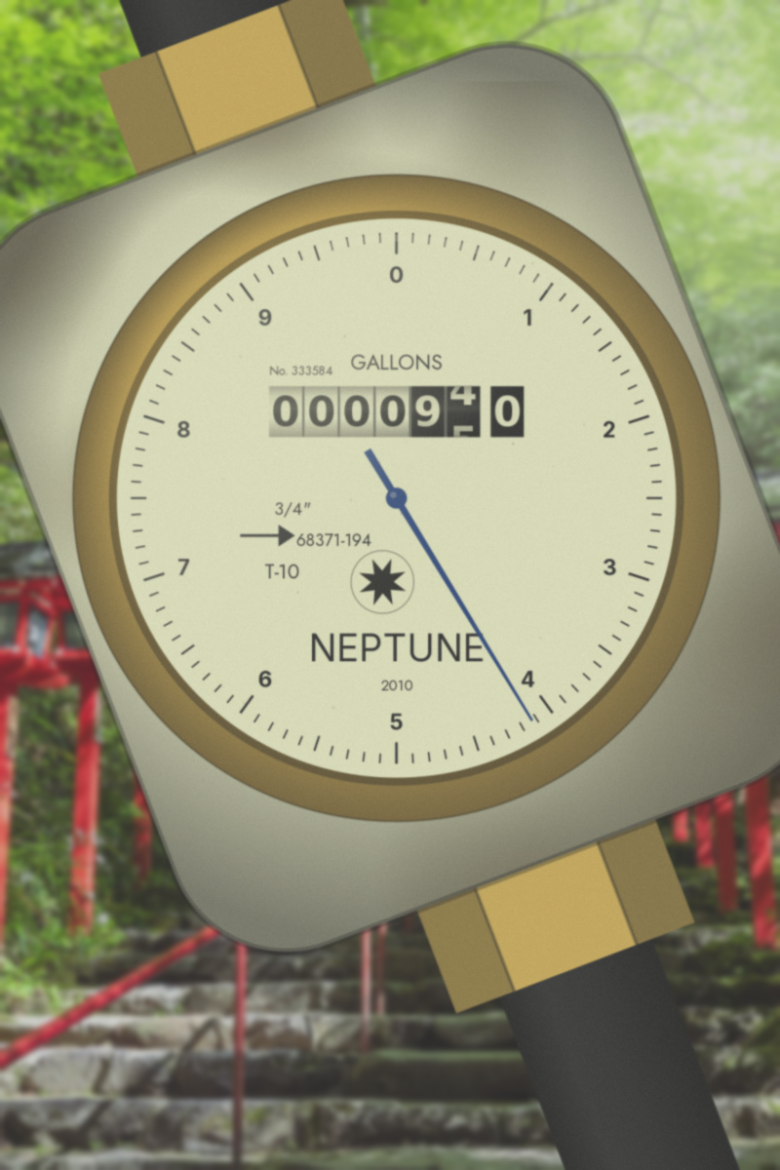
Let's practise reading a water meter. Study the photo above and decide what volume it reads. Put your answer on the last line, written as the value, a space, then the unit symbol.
944.1 gal
